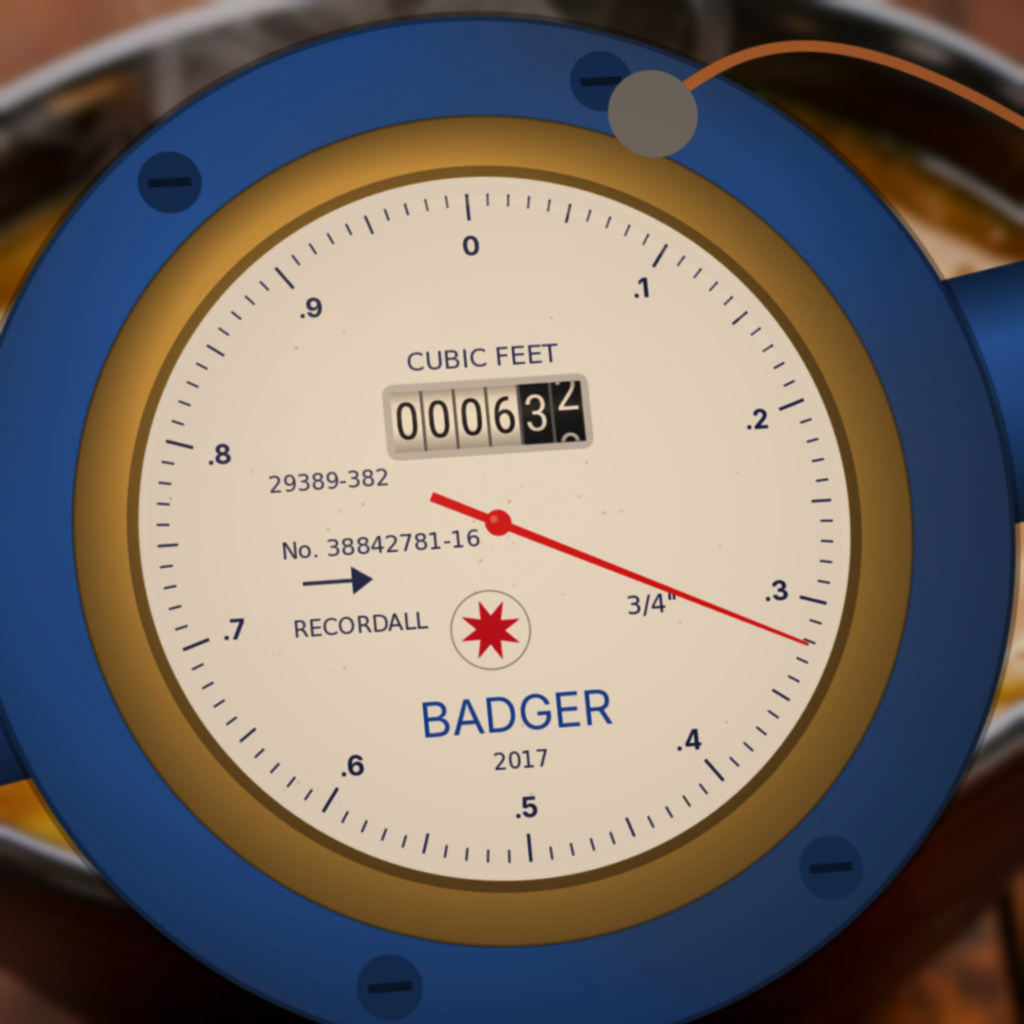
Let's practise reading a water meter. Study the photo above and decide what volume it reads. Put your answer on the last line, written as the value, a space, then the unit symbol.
632.32 ft³
